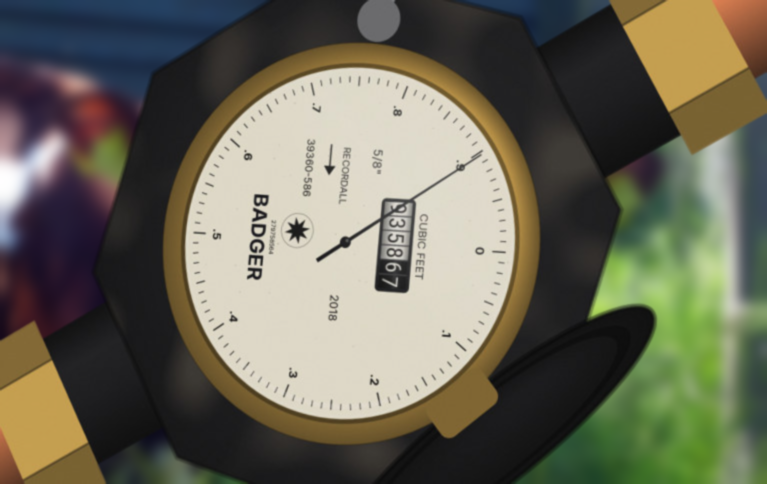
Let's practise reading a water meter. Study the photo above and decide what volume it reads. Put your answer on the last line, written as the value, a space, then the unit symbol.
935866.90 ft³
